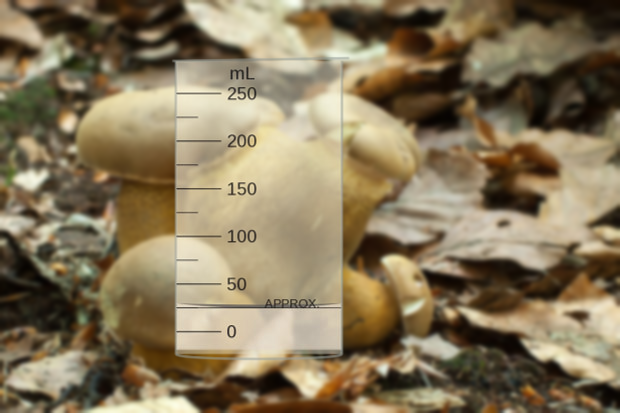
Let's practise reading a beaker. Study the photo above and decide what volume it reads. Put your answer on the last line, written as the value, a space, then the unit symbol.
25 mL
